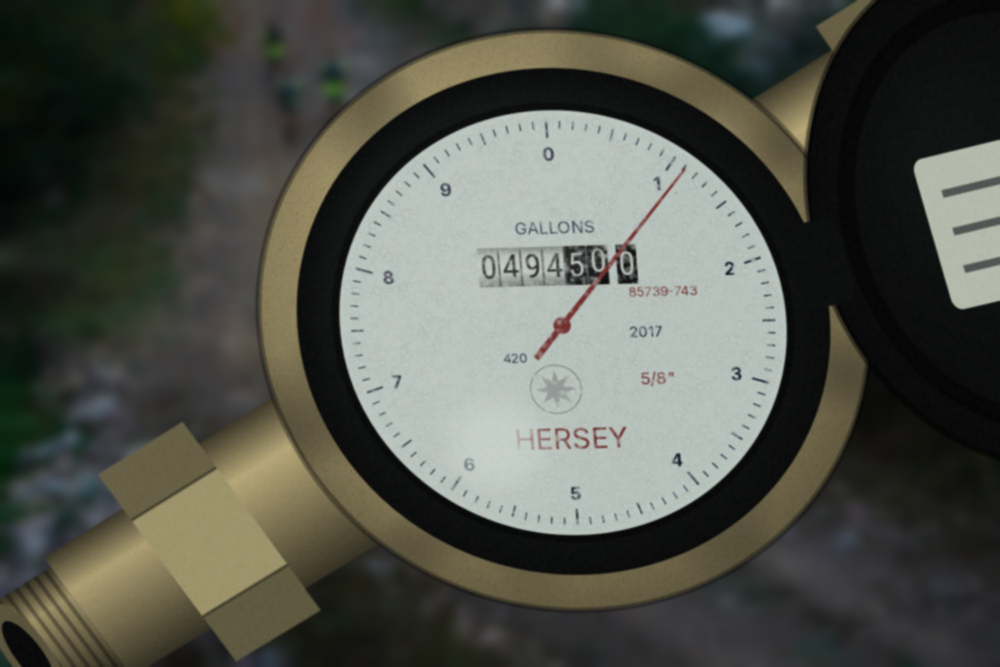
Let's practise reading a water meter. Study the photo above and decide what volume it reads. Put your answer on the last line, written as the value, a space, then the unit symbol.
494501.1 gal
